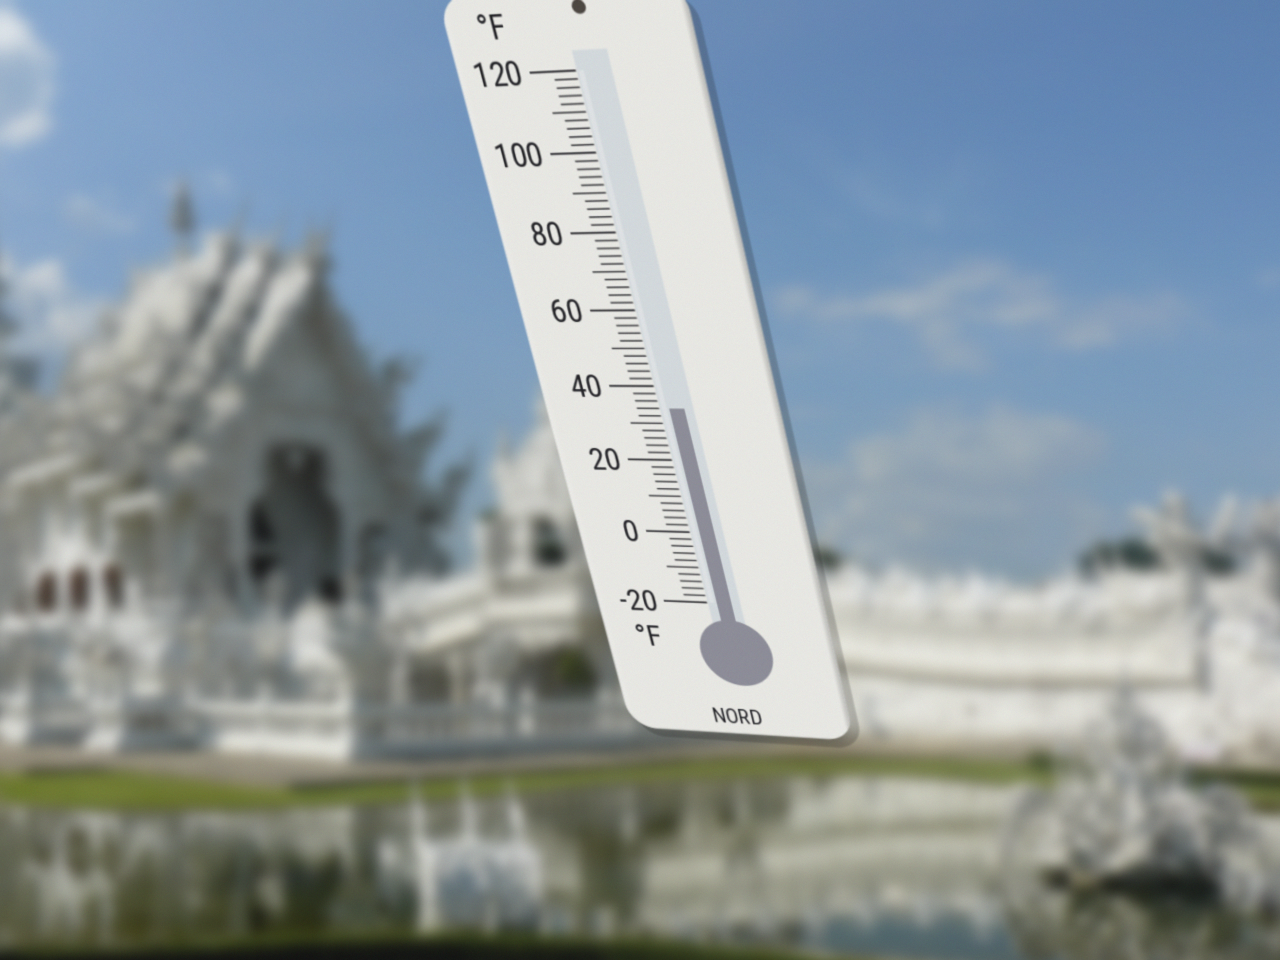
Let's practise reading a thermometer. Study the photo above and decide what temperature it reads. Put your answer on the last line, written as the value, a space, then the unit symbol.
34 °F
